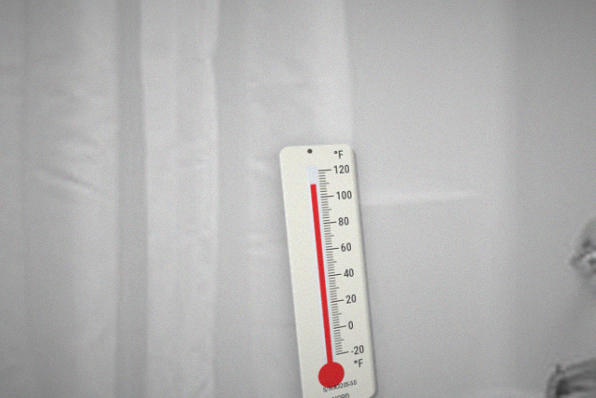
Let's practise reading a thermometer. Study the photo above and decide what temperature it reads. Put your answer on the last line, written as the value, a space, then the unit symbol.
110 °F
